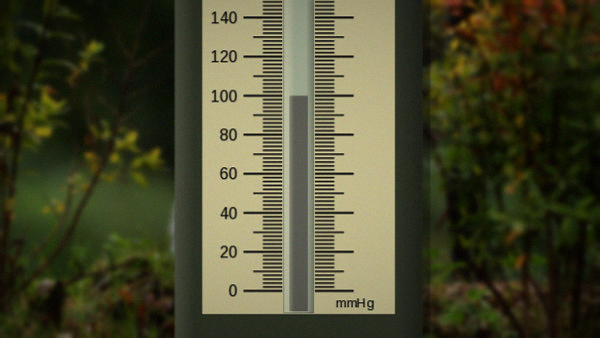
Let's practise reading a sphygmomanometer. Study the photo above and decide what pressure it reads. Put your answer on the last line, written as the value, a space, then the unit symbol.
100 mmHg
